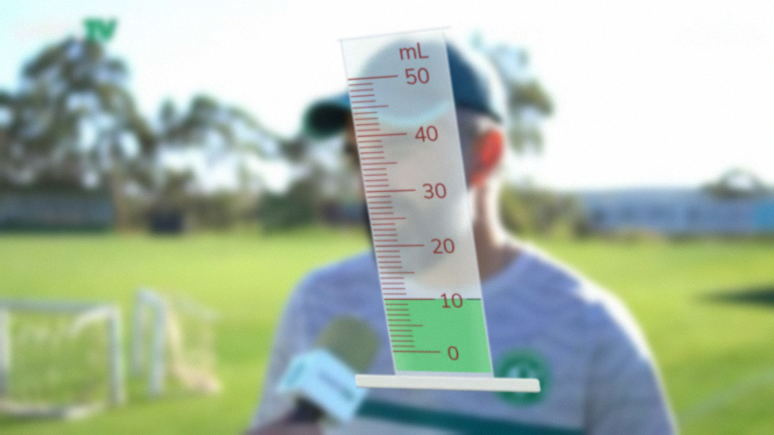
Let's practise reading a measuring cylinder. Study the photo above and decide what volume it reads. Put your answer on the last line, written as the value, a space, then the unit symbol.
10 mL
